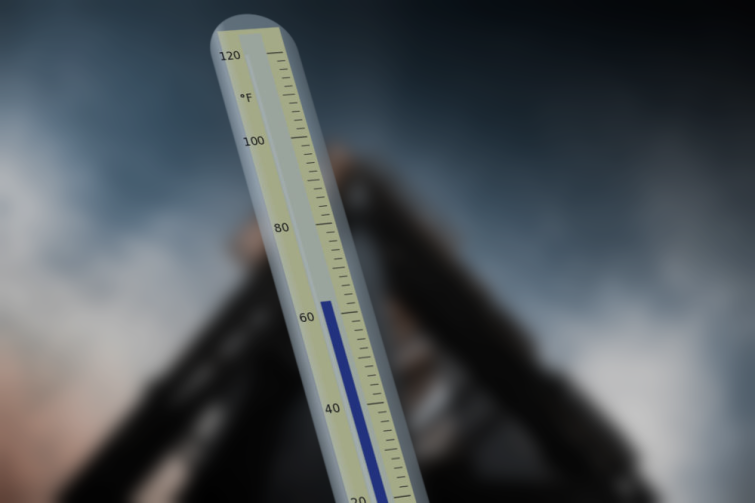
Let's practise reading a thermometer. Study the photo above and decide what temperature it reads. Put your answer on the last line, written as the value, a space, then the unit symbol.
63 °F
